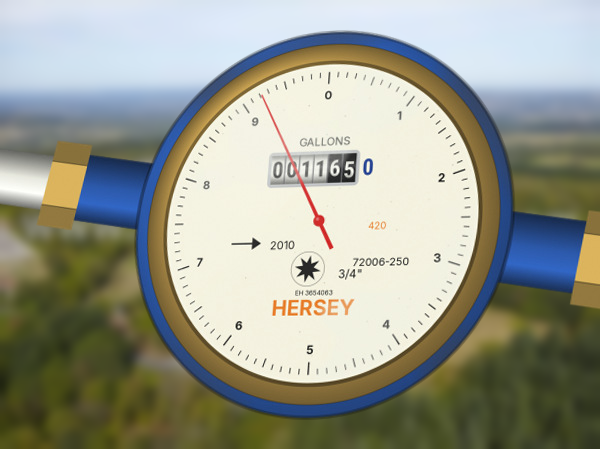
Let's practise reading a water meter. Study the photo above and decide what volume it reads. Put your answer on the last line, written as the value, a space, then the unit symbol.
11649.2 gal
